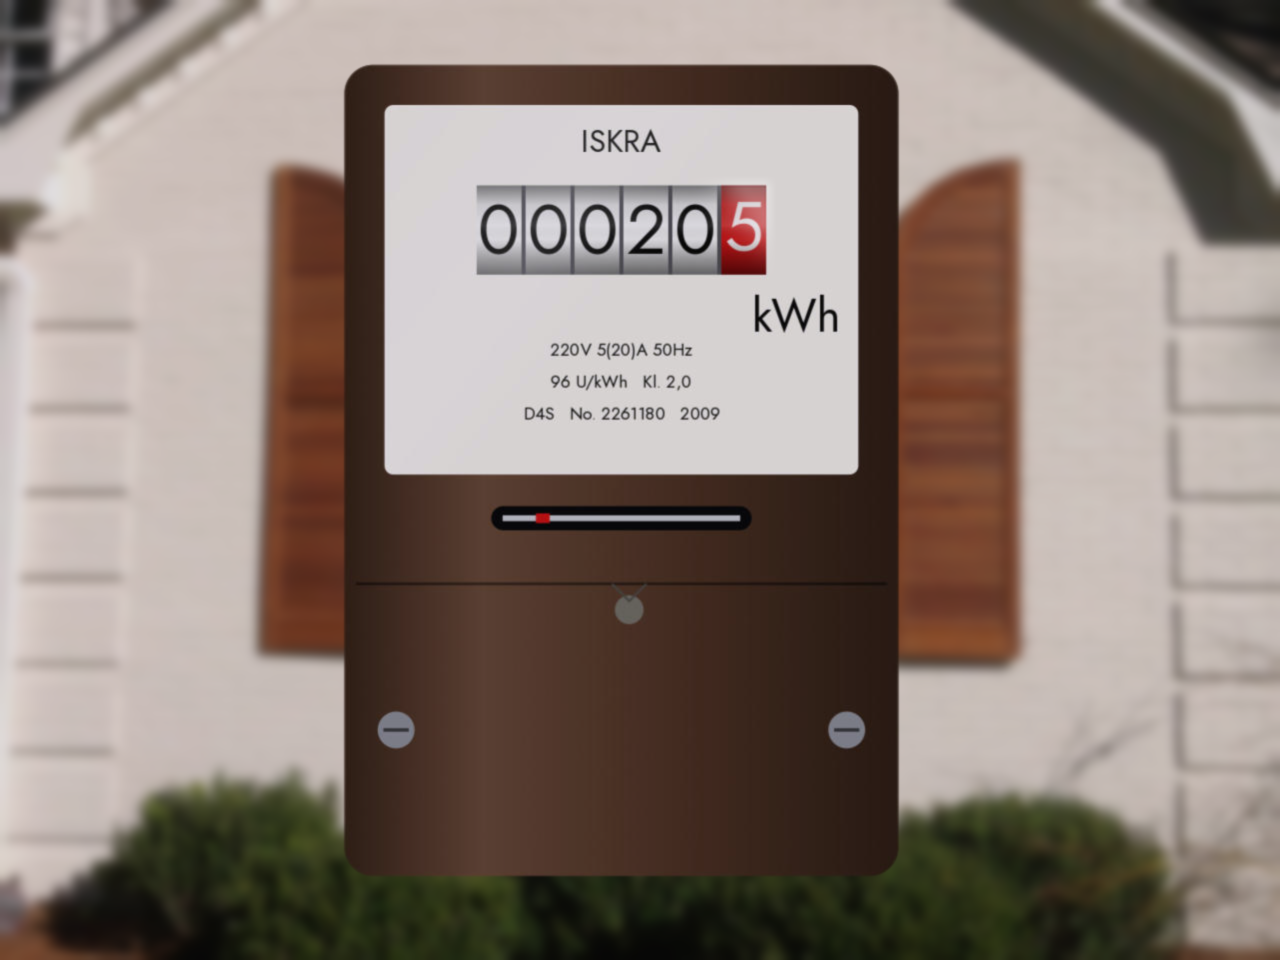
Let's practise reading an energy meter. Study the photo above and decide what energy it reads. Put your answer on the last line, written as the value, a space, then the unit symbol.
20.5 kWh
